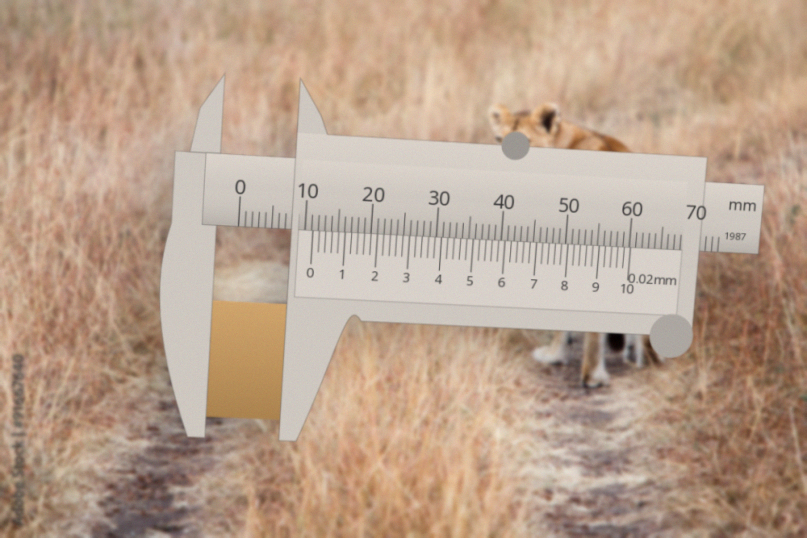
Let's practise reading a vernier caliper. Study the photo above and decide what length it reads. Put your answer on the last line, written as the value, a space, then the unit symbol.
11.2 mm
